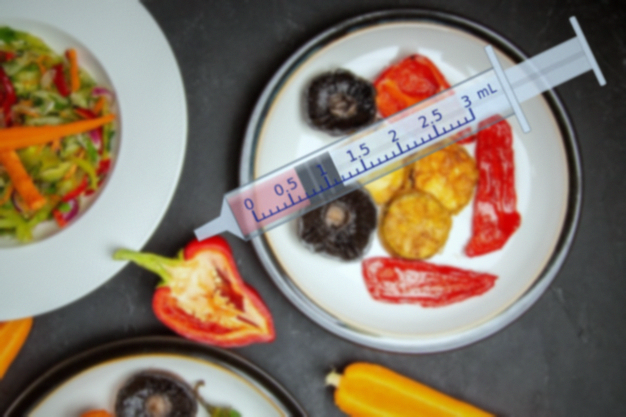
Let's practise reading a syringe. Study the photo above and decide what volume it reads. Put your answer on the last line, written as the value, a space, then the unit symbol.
0.7 mL
